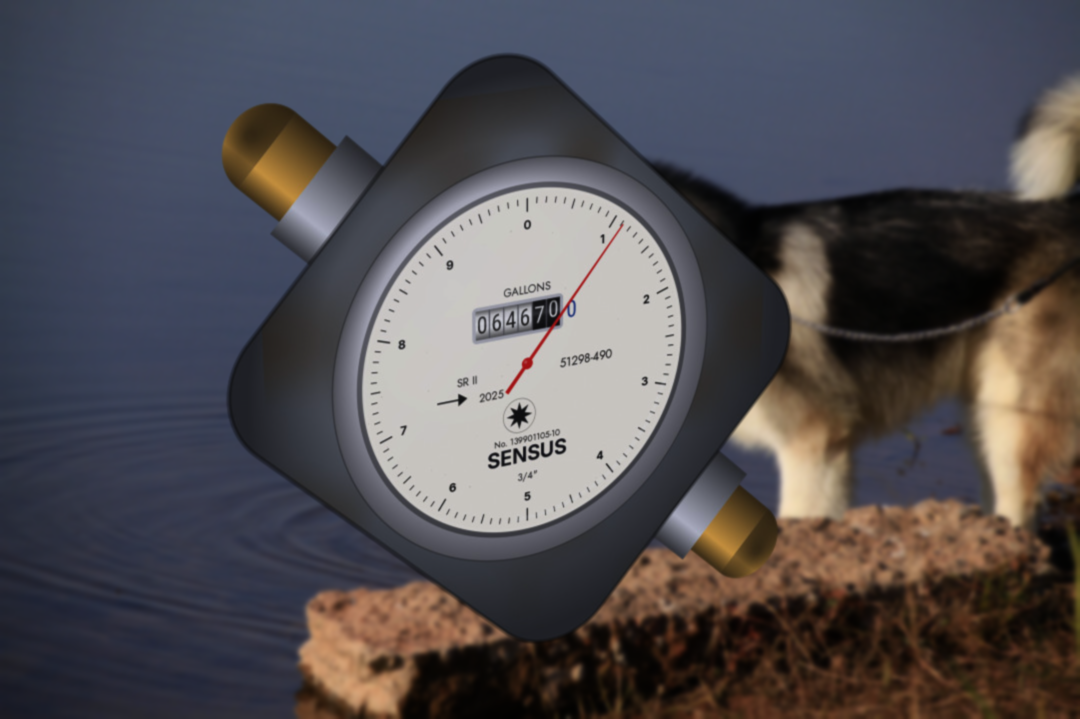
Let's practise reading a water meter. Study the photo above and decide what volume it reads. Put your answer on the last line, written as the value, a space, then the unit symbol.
646701.1 gal
